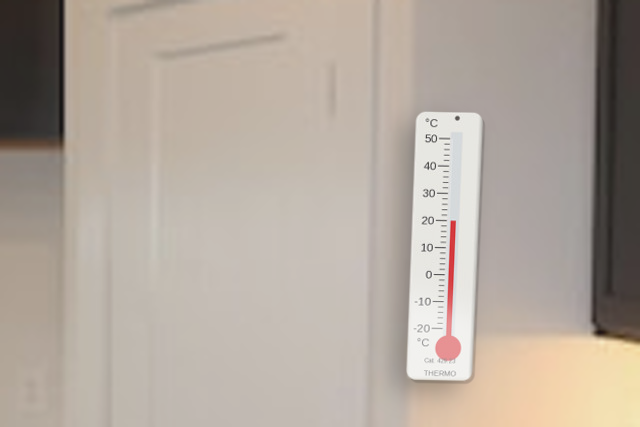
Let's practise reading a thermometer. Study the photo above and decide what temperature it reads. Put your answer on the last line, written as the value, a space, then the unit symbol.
20 °C
